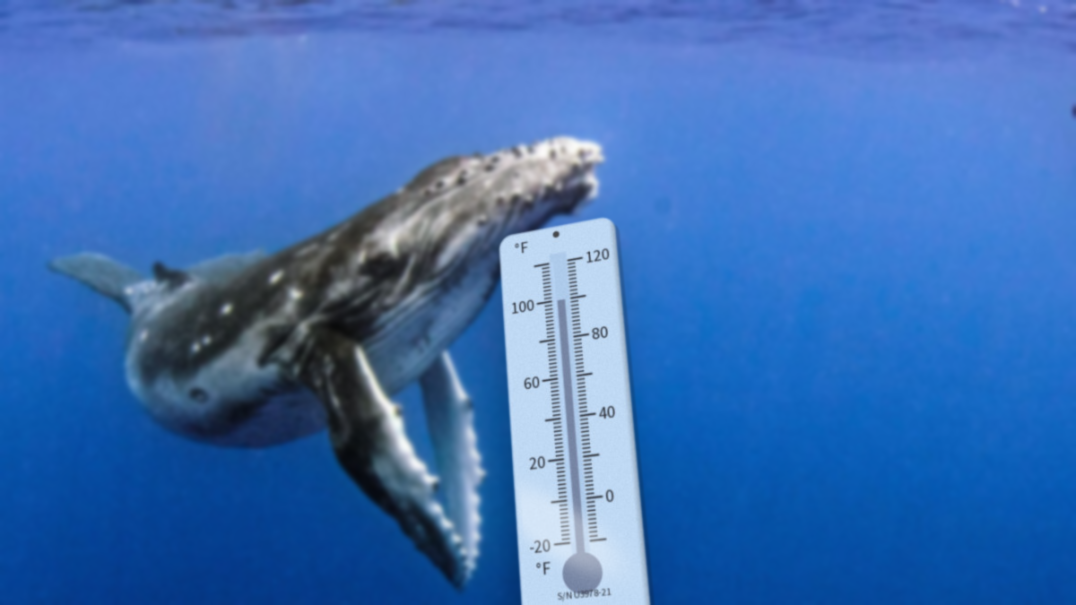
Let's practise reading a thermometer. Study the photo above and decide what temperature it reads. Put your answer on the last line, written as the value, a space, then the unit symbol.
100 °F
